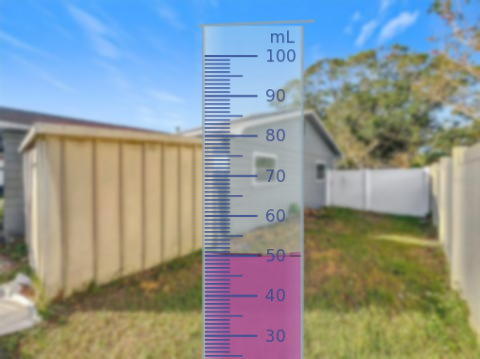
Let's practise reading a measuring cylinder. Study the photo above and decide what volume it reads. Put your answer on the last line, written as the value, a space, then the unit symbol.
50 mL
